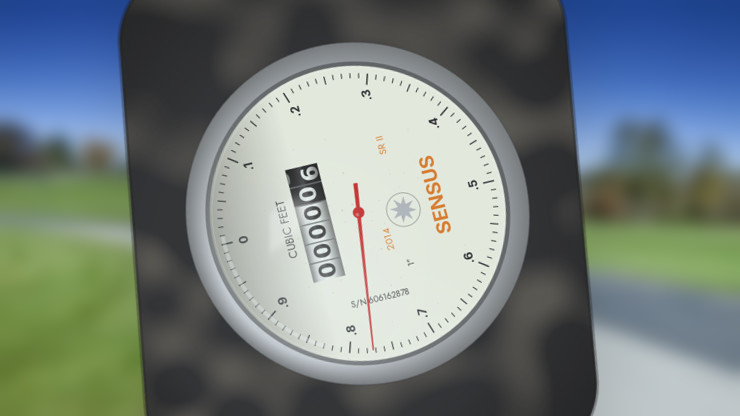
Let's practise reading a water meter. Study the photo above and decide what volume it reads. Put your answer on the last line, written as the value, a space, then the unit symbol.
5.77 ft³
